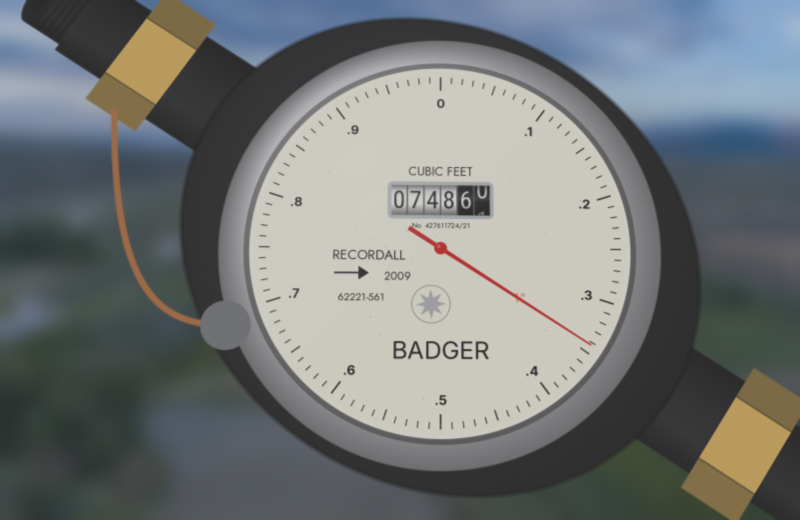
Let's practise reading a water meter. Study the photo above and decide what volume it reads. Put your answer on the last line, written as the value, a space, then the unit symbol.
74860.34 ft³
